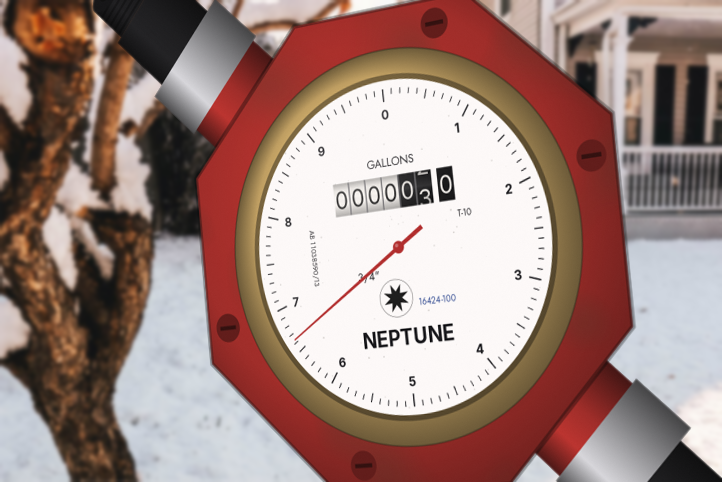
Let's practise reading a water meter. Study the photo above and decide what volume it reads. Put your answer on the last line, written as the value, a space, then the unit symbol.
26.6 gal
